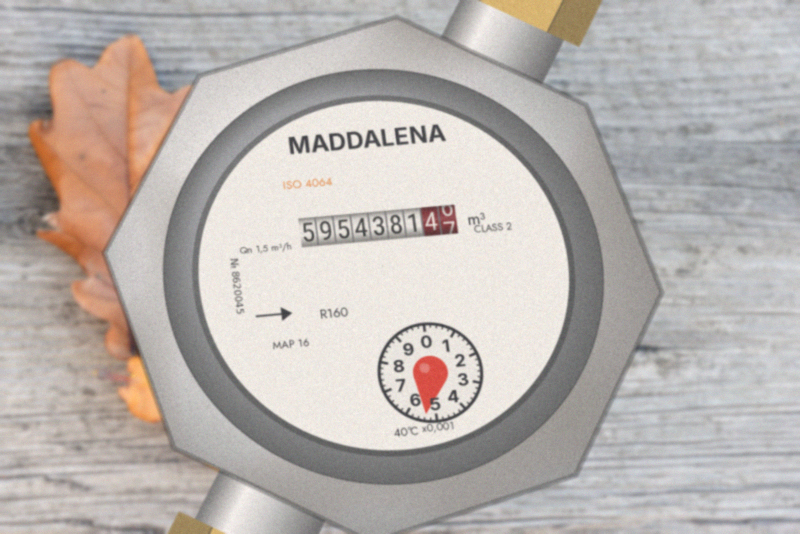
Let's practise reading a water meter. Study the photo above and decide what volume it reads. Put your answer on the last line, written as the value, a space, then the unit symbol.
5954381.465 m³
